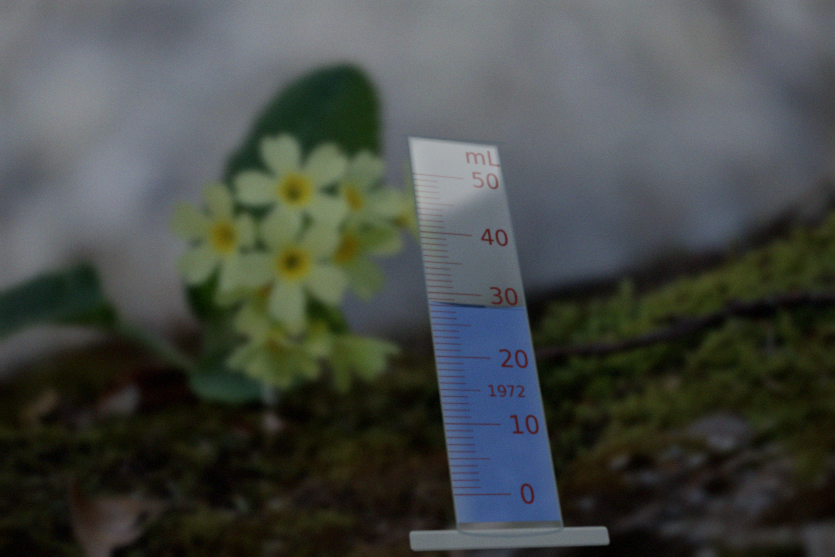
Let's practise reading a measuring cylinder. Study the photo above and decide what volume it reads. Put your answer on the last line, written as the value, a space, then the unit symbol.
28 mL
